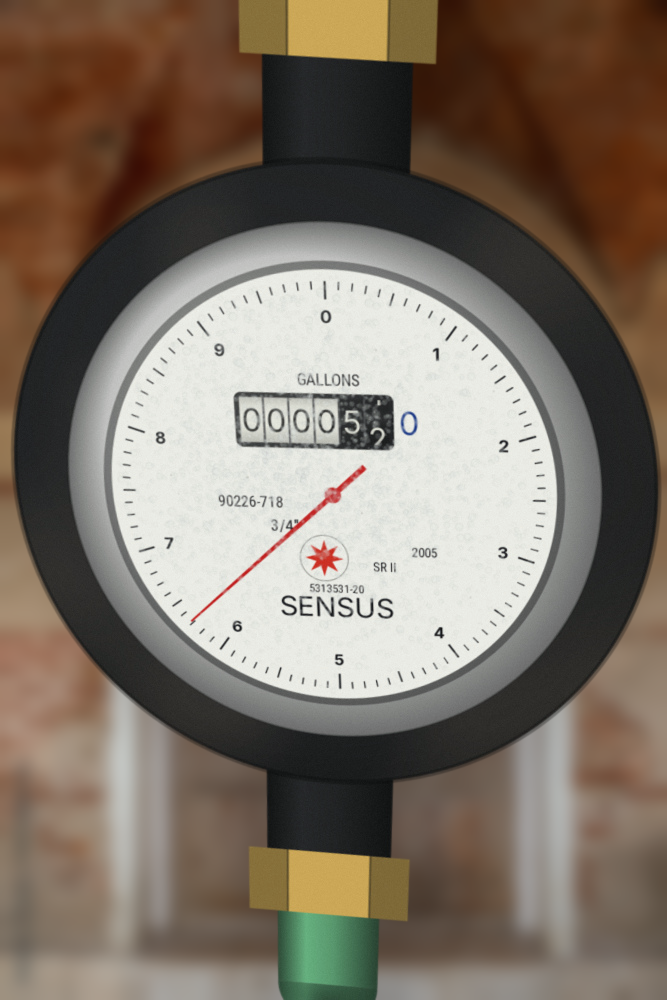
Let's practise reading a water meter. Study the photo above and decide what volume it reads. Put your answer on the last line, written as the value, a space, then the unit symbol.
516.3 gal
